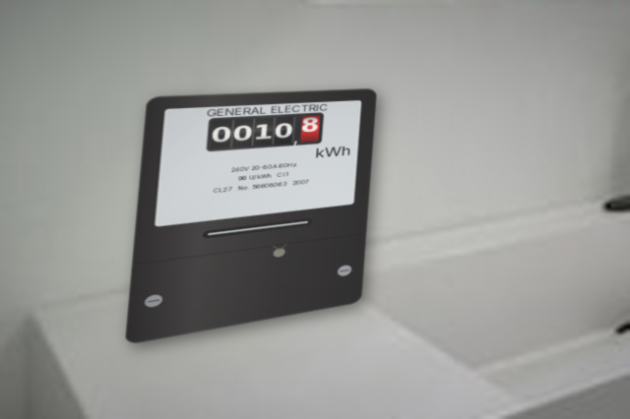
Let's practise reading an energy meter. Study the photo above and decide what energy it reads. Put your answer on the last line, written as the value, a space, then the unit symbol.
10.8 kWh
